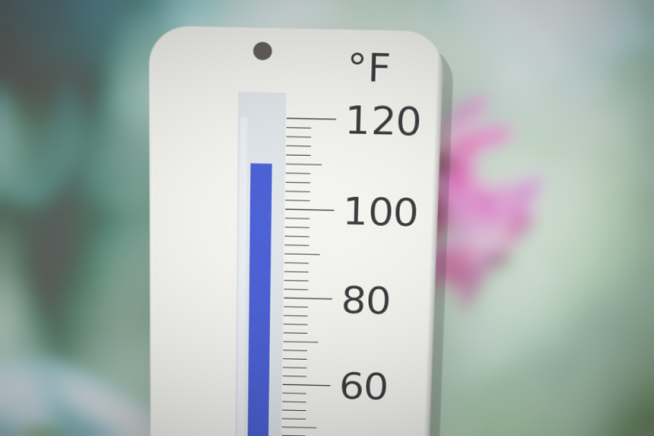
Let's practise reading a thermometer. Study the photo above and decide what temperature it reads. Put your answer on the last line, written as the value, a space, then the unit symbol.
110 °F
